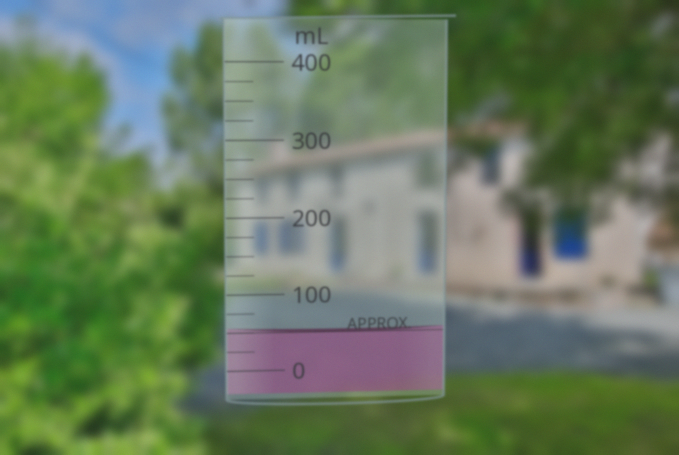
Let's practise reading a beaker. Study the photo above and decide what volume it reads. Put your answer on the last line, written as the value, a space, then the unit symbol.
50 mL
